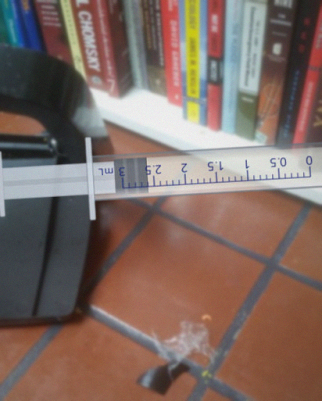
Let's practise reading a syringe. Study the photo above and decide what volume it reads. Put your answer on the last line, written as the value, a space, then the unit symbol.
2.6 mL
